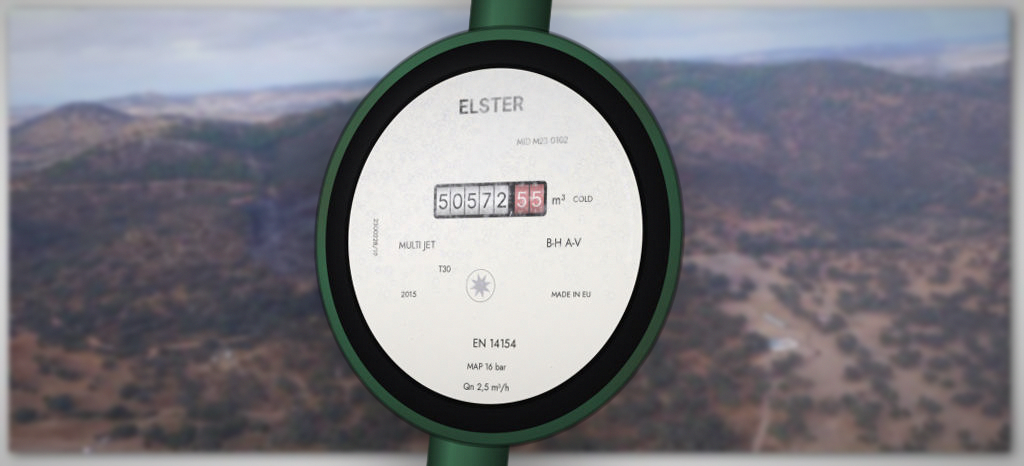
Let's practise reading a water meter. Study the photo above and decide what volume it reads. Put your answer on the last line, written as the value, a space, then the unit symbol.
50572.55 m³
